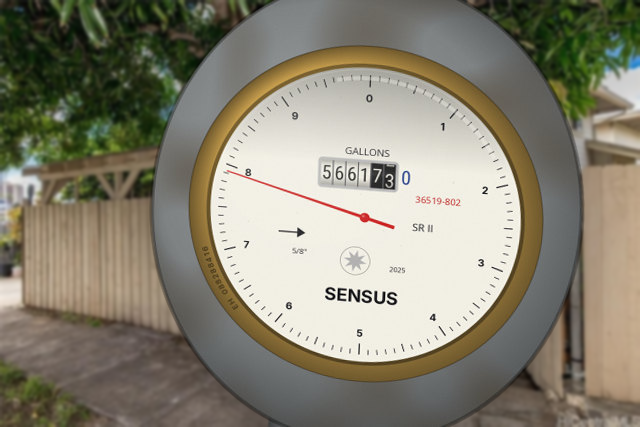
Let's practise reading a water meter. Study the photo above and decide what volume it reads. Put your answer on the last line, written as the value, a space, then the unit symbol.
5661727.9 gal
